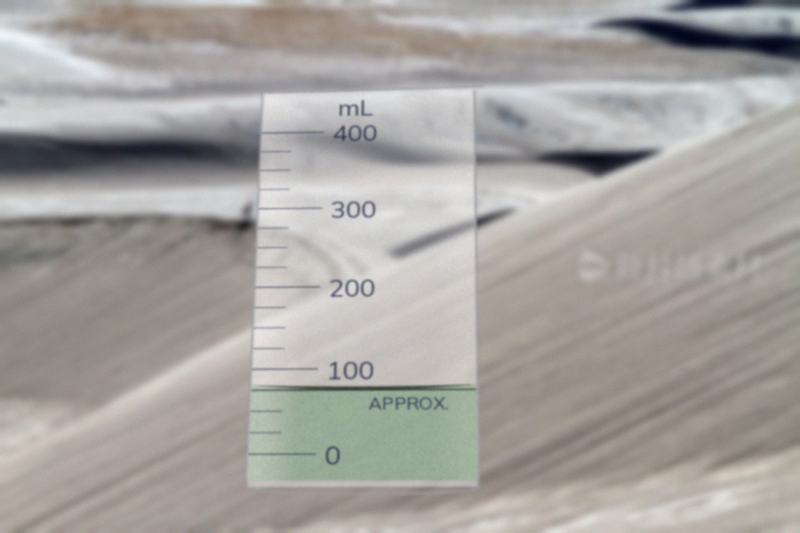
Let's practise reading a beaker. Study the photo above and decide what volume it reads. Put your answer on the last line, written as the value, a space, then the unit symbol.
75 mL
